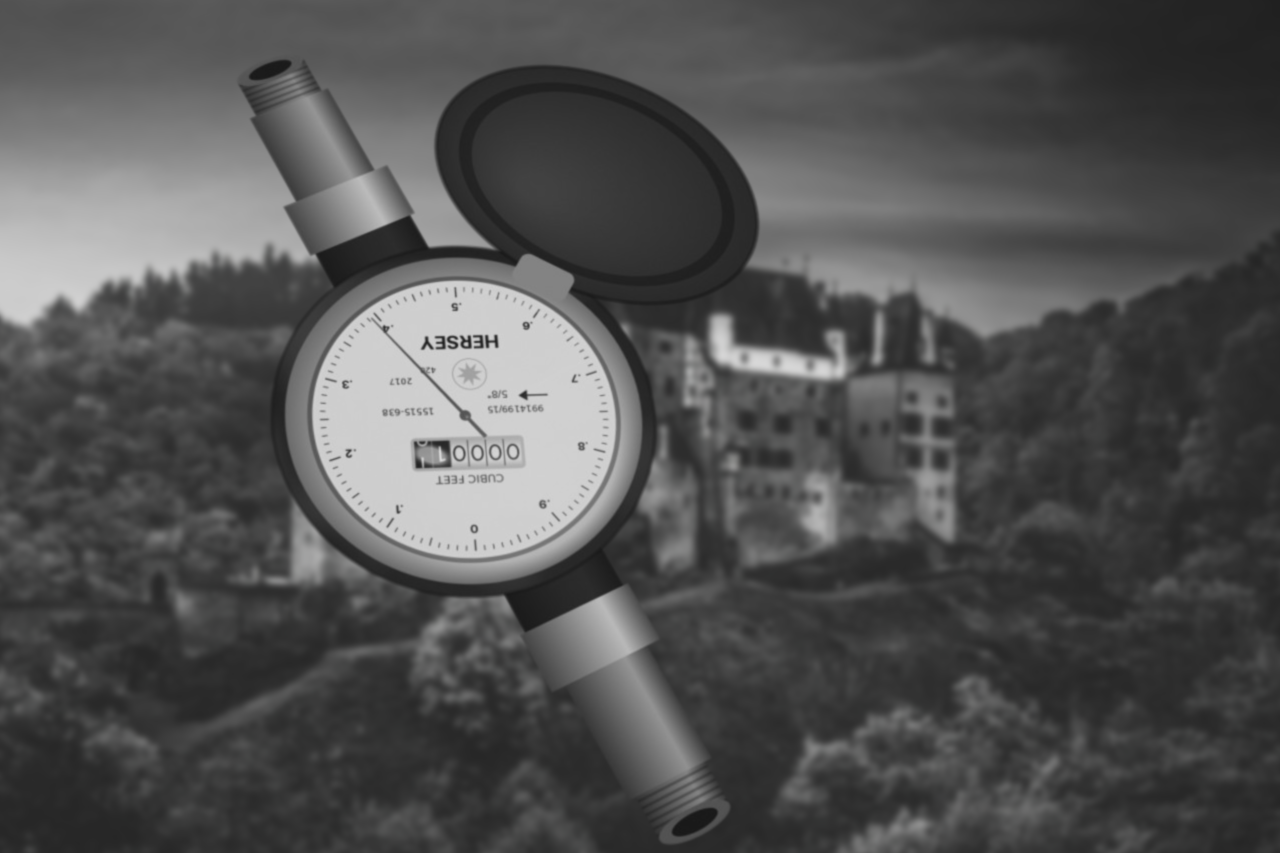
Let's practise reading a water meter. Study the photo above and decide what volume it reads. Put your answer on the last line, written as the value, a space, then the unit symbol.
11.39 ft³
